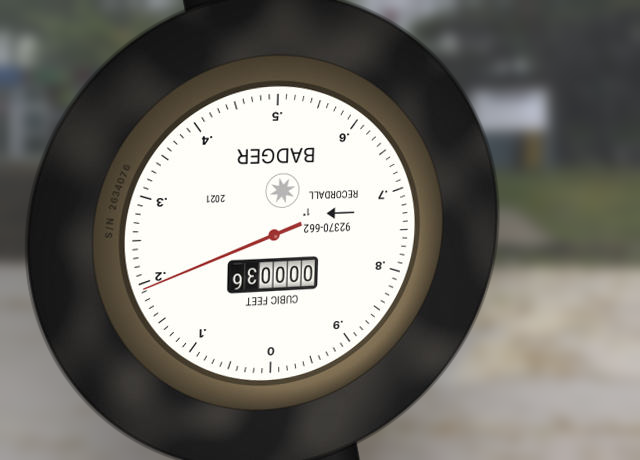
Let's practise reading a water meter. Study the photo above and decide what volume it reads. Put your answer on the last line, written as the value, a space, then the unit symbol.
36.19 ft³
